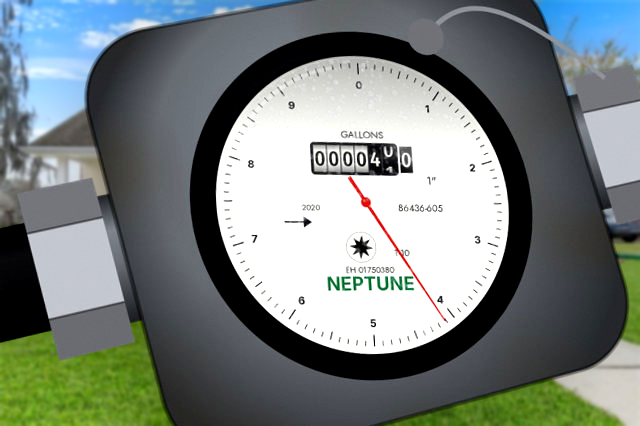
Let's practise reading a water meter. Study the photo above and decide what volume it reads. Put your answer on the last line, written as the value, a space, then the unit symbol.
404.1 gal
